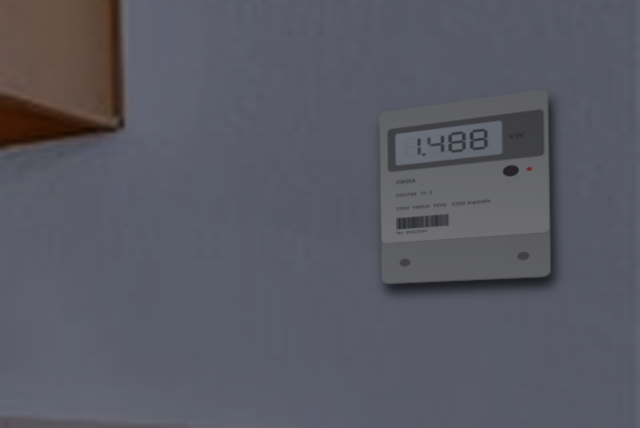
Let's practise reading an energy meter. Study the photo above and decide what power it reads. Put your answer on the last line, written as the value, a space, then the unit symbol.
1.488 kW
